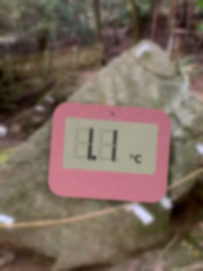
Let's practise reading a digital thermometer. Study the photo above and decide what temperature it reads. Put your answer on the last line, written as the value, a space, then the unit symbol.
1.1 °C
